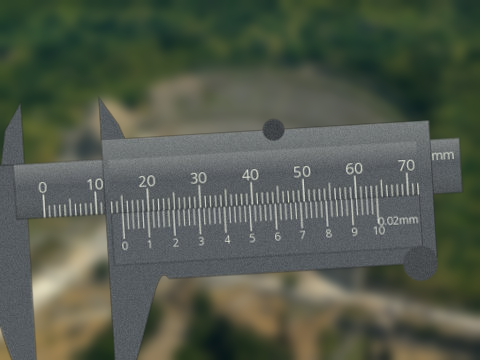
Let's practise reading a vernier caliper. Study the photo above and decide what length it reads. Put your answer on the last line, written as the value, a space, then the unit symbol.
15.0 mm
